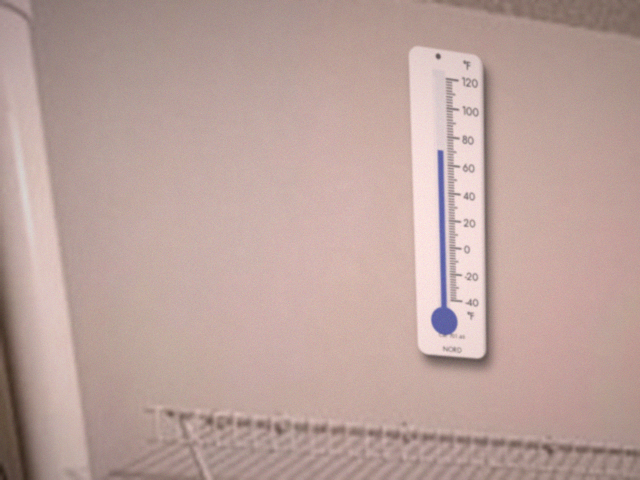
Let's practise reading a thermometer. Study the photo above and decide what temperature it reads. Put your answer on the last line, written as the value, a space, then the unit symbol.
70 °F
